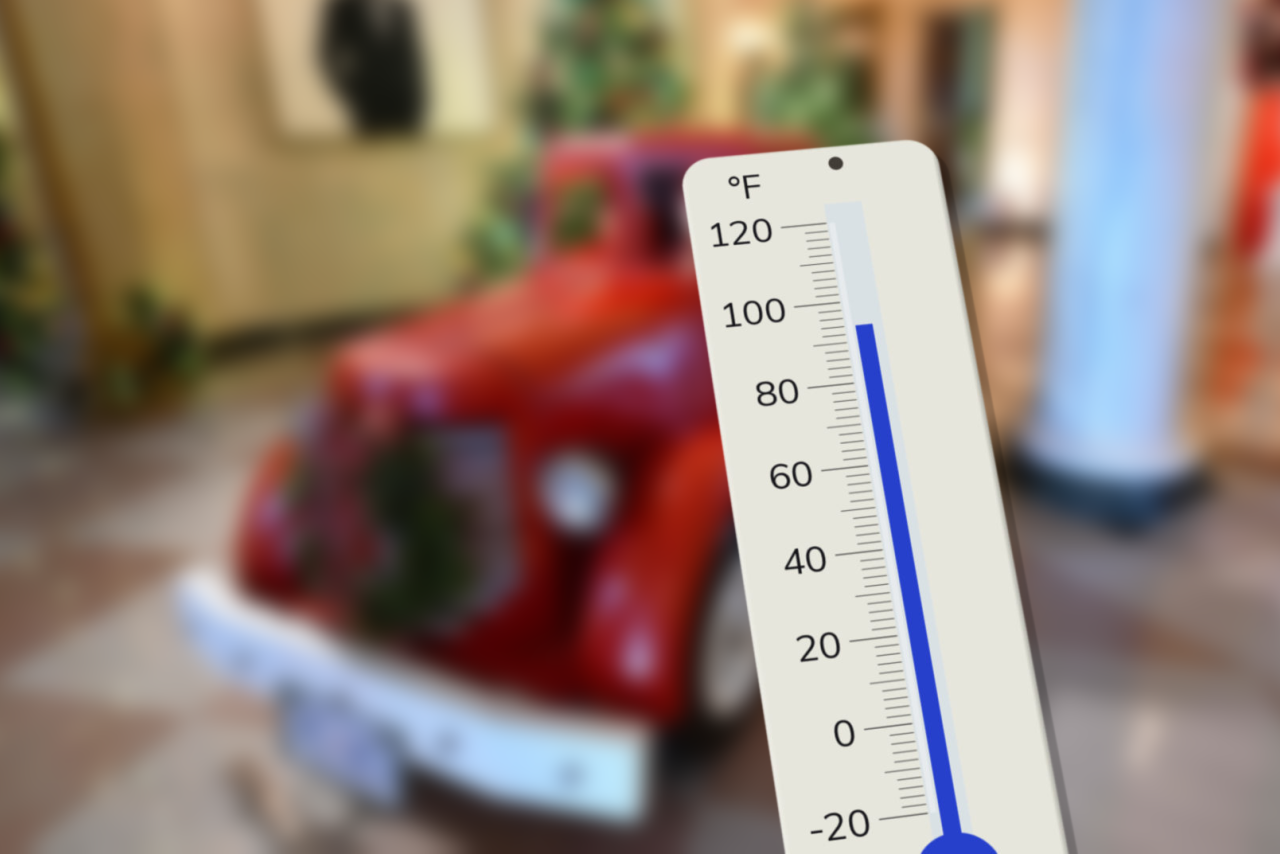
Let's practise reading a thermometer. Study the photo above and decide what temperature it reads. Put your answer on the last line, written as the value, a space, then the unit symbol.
94 °F
